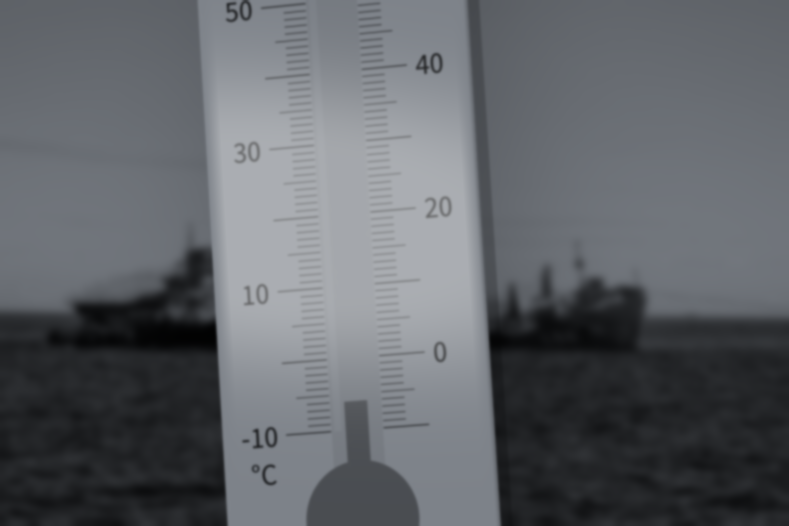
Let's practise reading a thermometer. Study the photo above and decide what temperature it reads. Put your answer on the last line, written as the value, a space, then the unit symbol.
-6 °C
